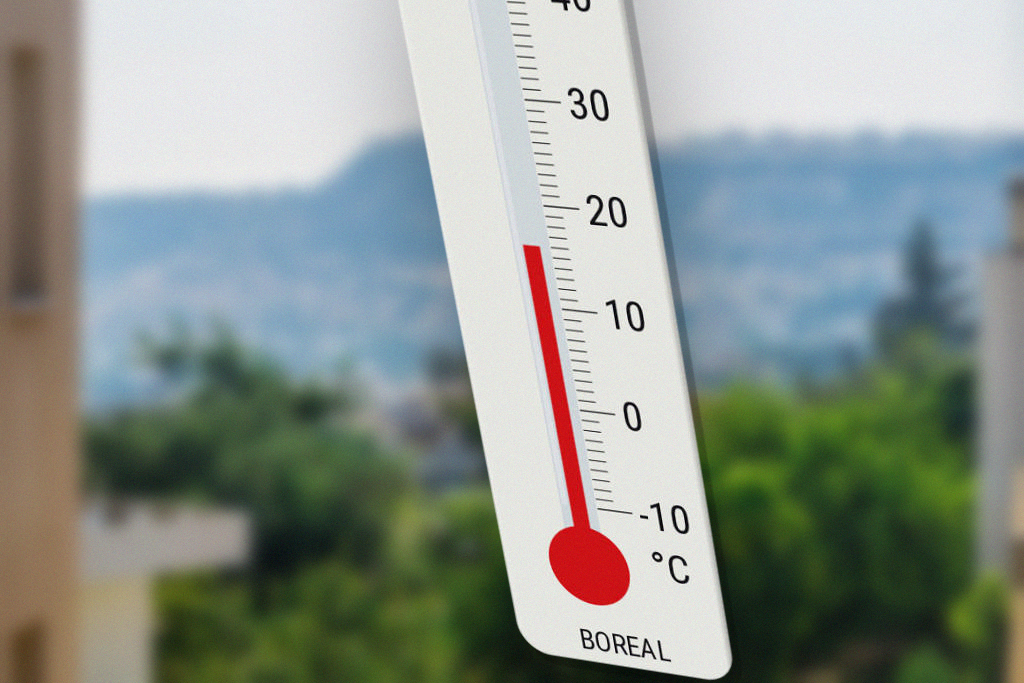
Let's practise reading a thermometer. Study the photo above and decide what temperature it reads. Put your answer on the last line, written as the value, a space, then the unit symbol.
16 °C
